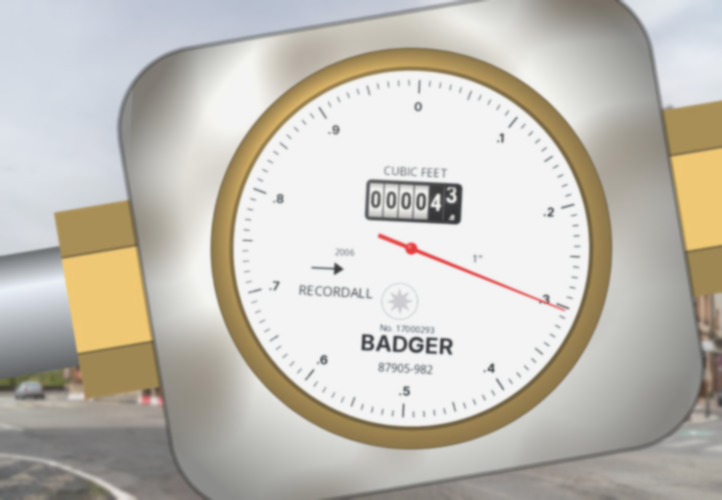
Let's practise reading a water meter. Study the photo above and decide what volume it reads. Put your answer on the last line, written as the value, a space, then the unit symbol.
43.30 ft³
